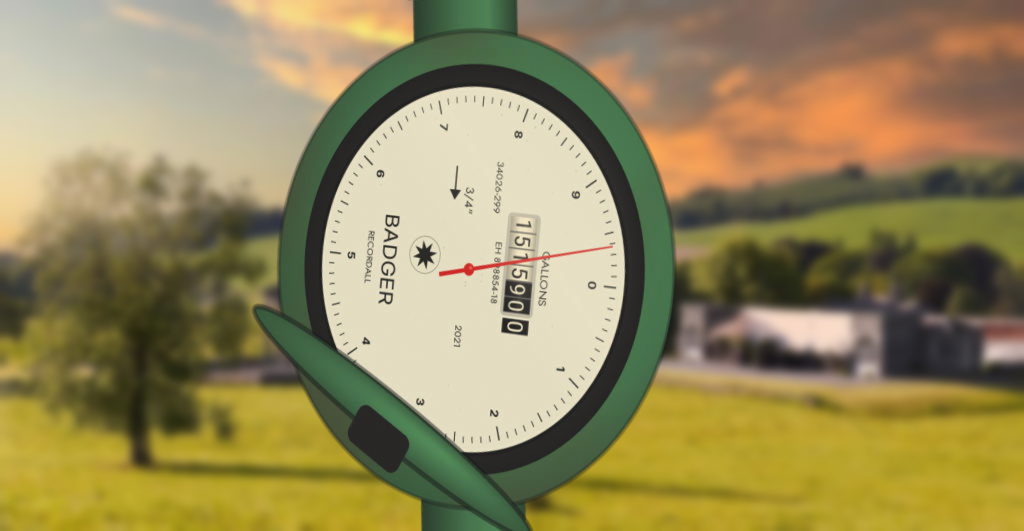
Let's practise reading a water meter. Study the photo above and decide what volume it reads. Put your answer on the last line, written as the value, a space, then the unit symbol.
1515899.6 gal
